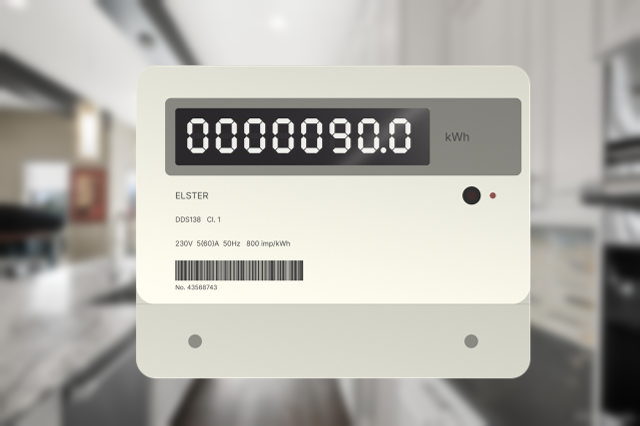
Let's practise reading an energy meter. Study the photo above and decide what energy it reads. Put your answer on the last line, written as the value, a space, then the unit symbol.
90.0 kWh
